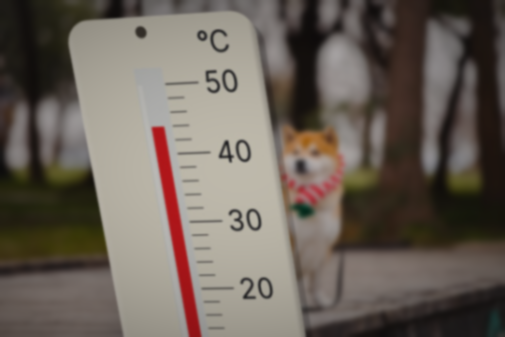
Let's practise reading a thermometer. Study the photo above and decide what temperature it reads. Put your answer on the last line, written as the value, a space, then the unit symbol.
44 °C
